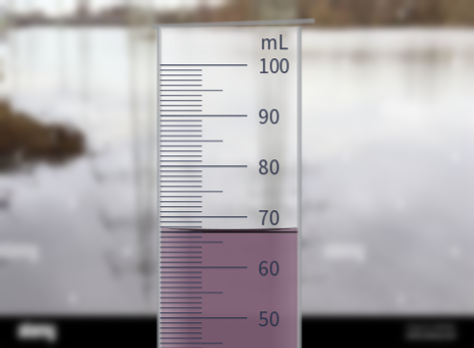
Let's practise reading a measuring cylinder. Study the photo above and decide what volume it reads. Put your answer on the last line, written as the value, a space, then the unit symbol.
67 mL
